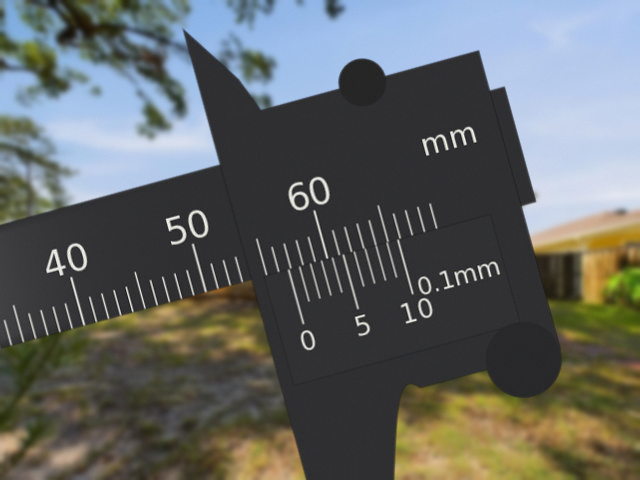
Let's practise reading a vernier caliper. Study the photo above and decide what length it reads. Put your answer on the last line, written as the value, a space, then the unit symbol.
56.8 mm
